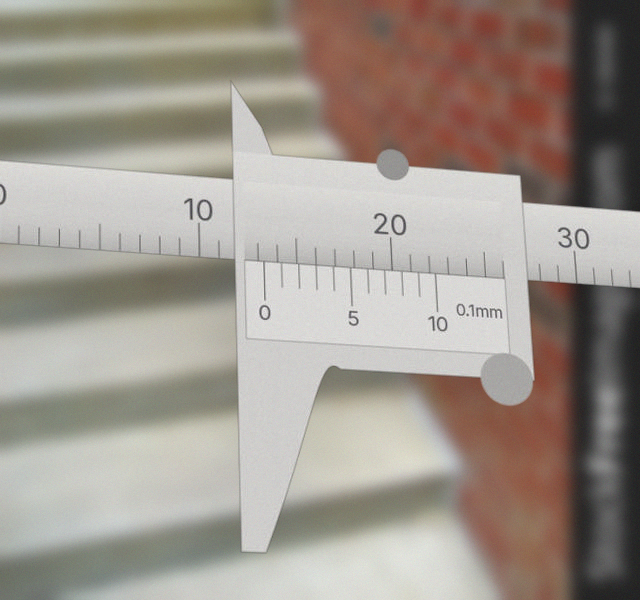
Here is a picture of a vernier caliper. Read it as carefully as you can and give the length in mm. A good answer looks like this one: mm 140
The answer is mm 13.3
